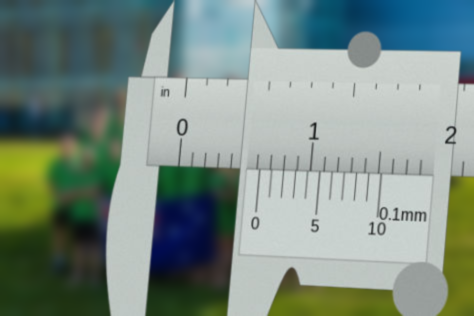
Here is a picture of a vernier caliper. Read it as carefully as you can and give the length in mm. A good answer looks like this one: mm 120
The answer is mm 6.2
